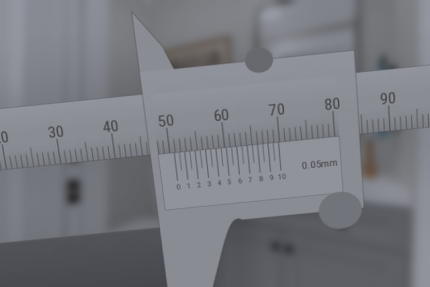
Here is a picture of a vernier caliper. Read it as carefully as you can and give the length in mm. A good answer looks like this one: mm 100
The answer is mm 50.8
